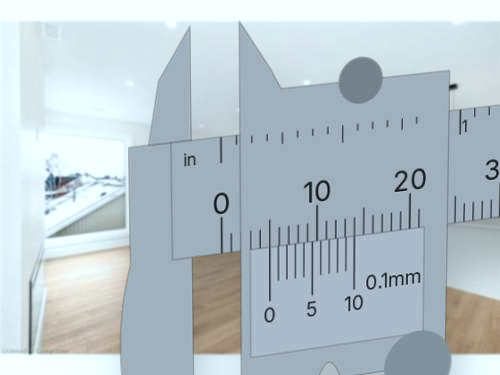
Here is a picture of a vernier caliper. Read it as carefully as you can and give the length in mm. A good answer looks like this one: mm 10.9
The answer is mm 5.0
